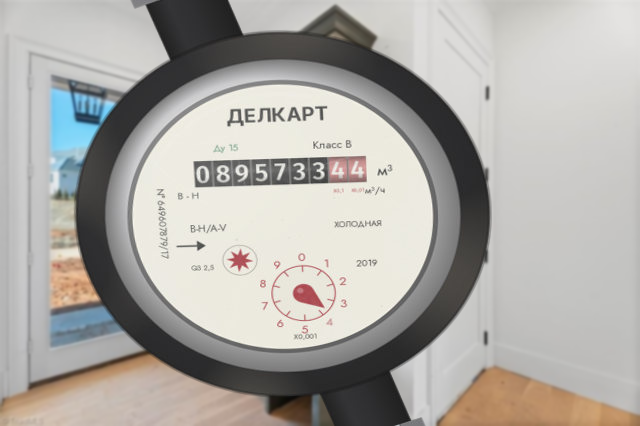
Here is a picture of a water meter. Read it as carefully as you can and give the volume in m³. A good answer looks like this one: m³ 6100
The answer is m³ 895733.443
